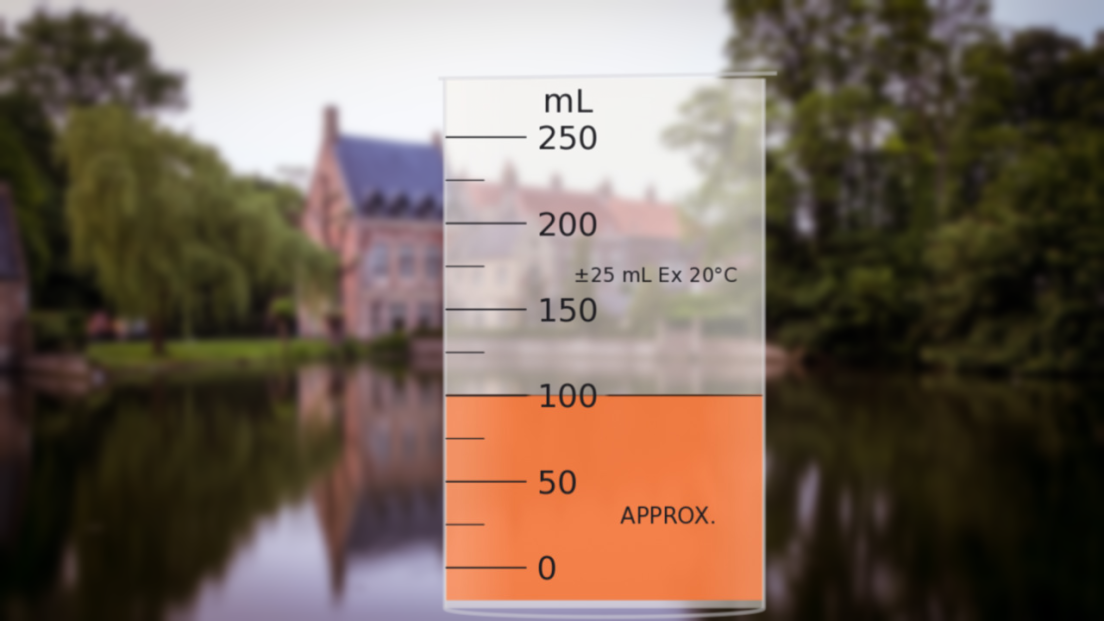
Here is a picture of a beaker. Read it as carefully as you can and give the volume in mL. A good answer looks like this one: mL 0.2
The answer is mL 100
